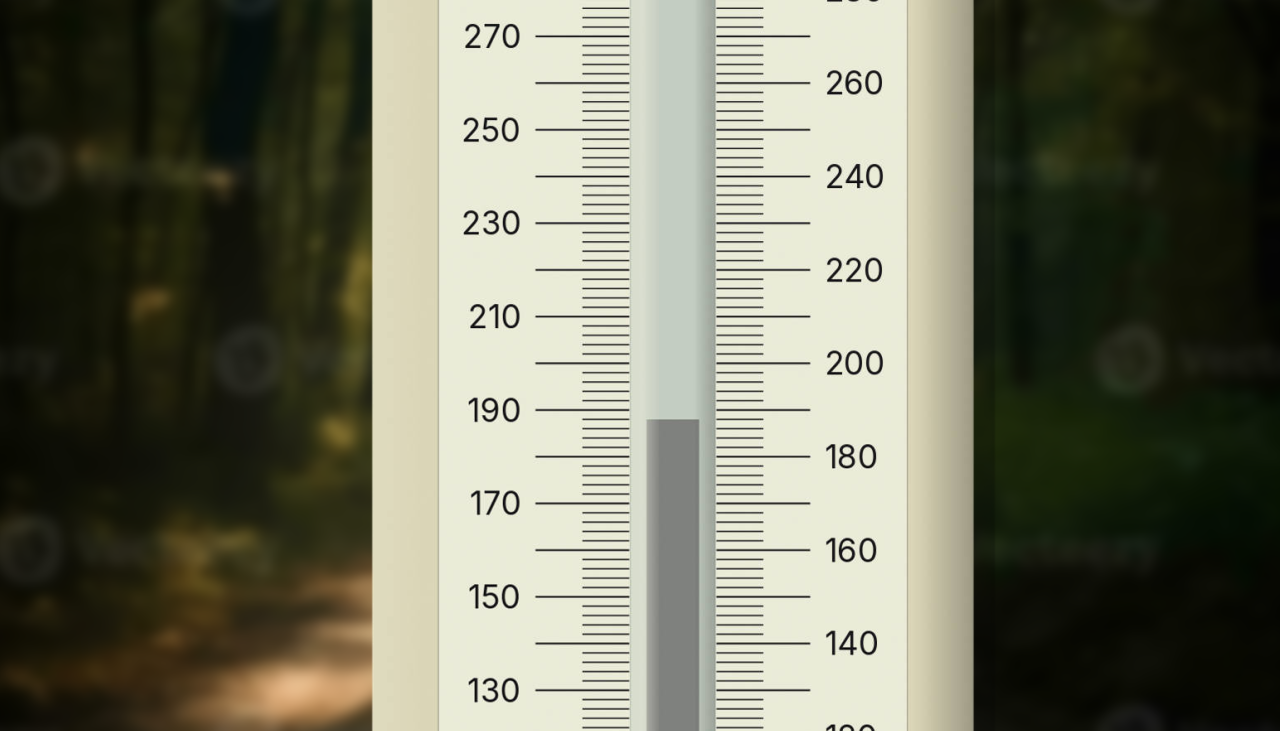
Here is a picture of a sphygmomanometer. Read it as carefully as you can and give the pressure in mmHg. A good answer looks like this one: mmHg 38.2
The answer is mmHg 188
